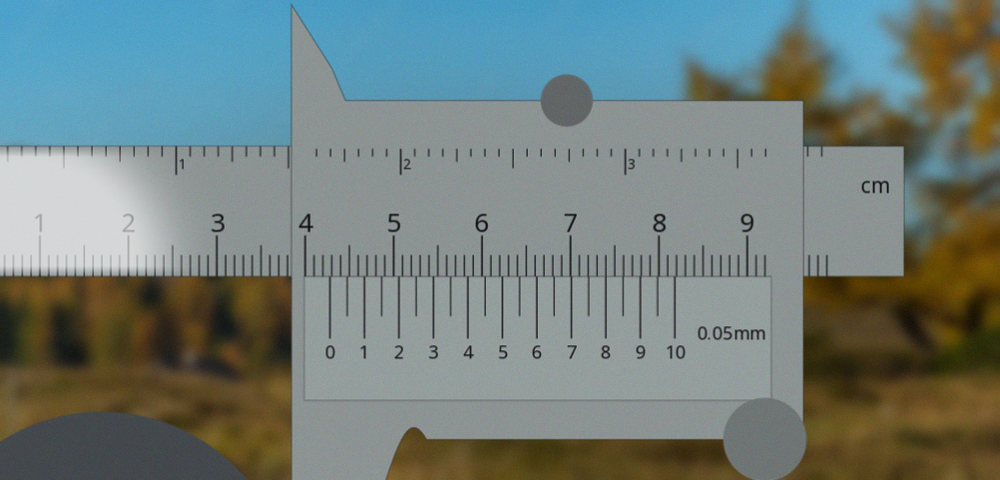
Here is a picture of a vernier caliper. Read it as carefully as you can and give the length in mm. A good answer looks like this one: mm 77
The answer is mm 42.8
